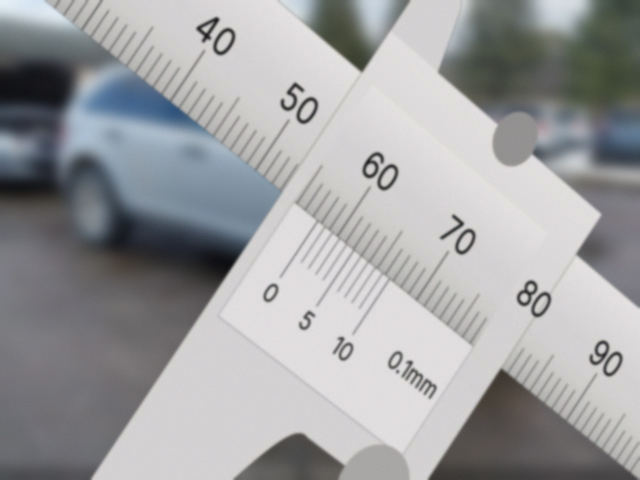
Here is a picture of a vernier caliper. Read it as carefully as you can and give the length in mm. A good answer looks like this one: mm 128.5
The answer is mm 57.6
